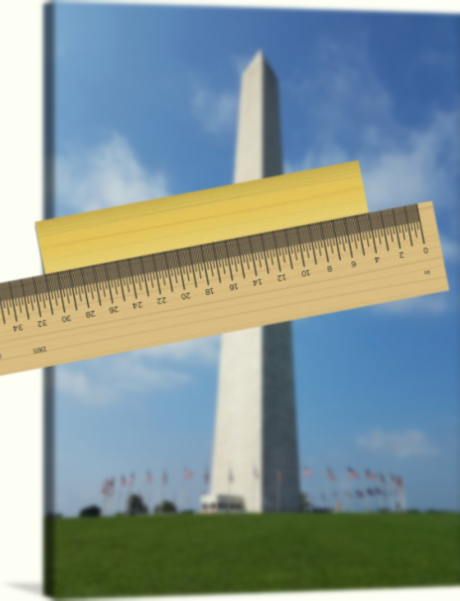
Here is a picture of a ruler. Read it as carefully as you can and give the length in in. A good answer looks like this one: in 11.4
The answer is in 27
